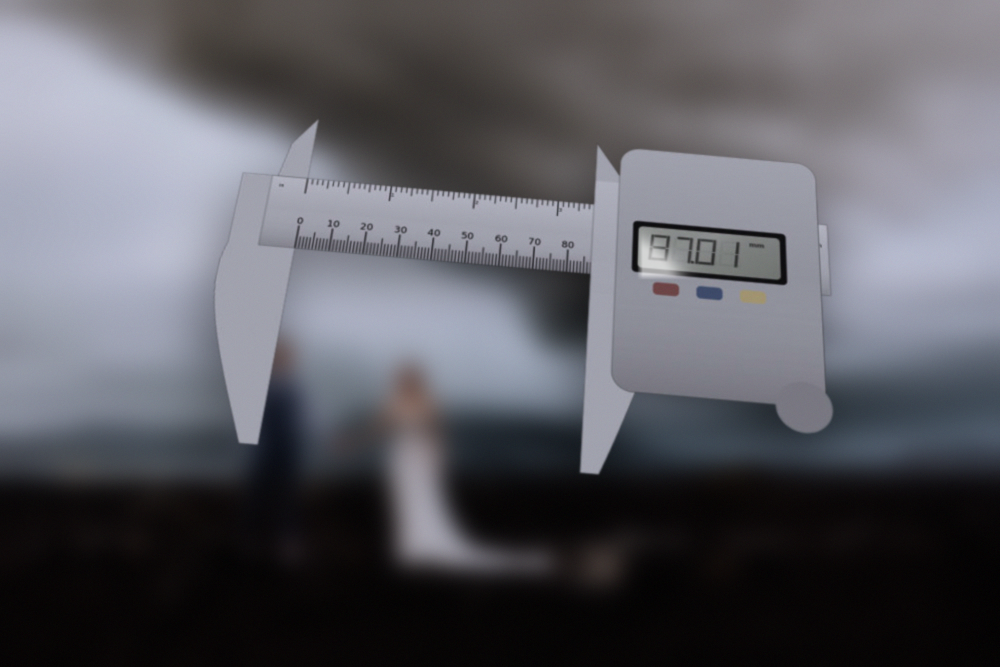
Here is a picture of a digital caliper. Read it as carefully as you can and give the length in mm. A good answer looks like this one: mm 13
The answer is mm 87.01
